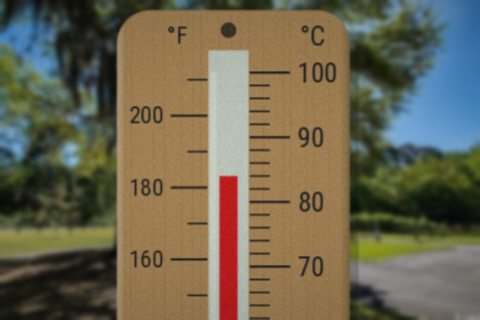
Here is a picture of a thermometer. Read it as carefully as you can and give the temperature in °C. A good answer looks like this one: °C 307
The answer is °C 84
